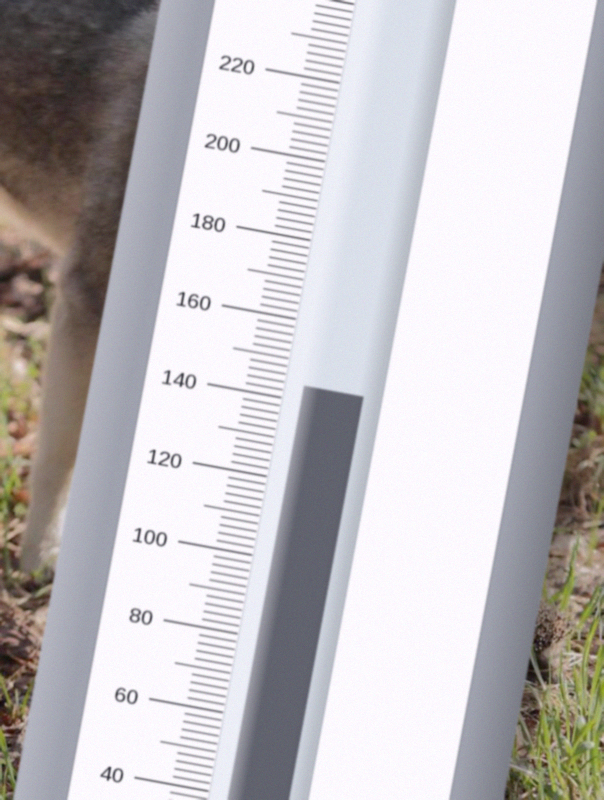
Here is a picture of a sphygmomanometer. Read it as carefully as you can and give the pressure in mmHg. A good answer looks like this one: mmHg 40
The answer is mmHg 144
